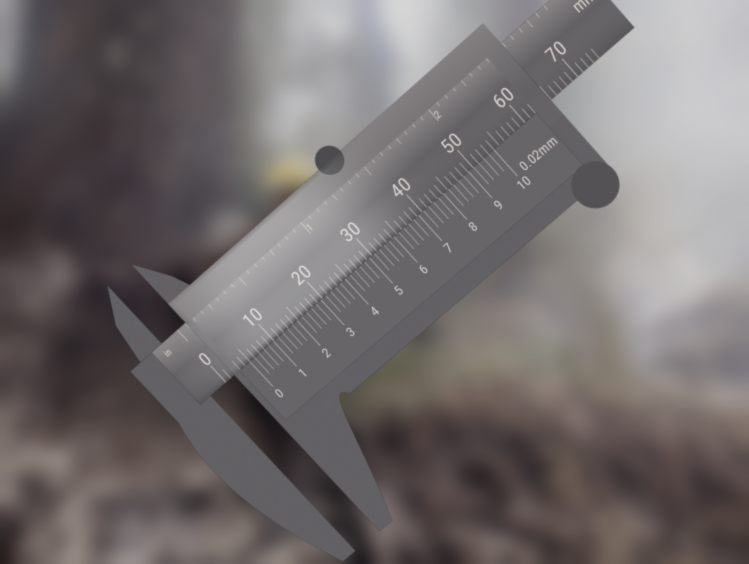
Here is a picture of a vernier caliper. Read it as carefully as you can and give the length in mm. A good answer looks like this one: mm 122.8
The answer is mm 5.0
